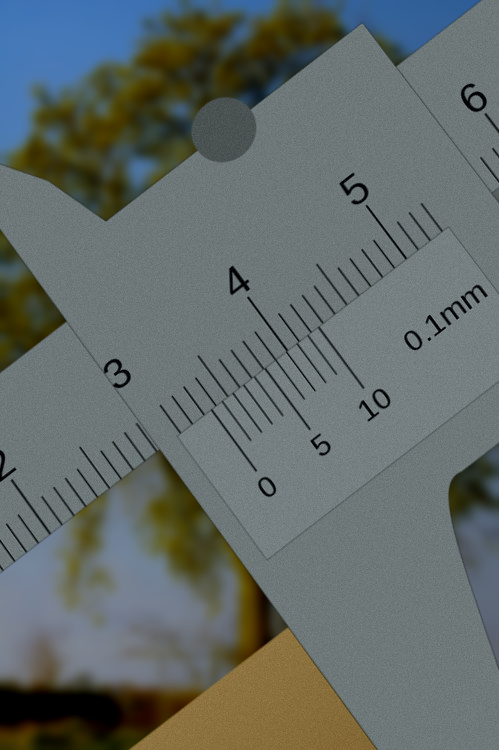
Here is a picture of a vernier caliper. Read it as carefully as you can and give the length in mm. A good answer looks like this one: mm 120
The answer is mm 33.6
